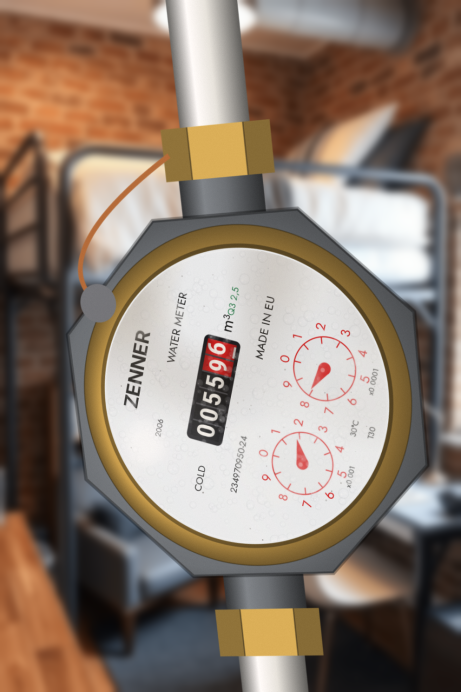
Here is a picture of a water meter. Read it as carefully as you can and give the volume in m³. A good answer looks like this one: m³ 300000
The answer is m³ 55.9618
